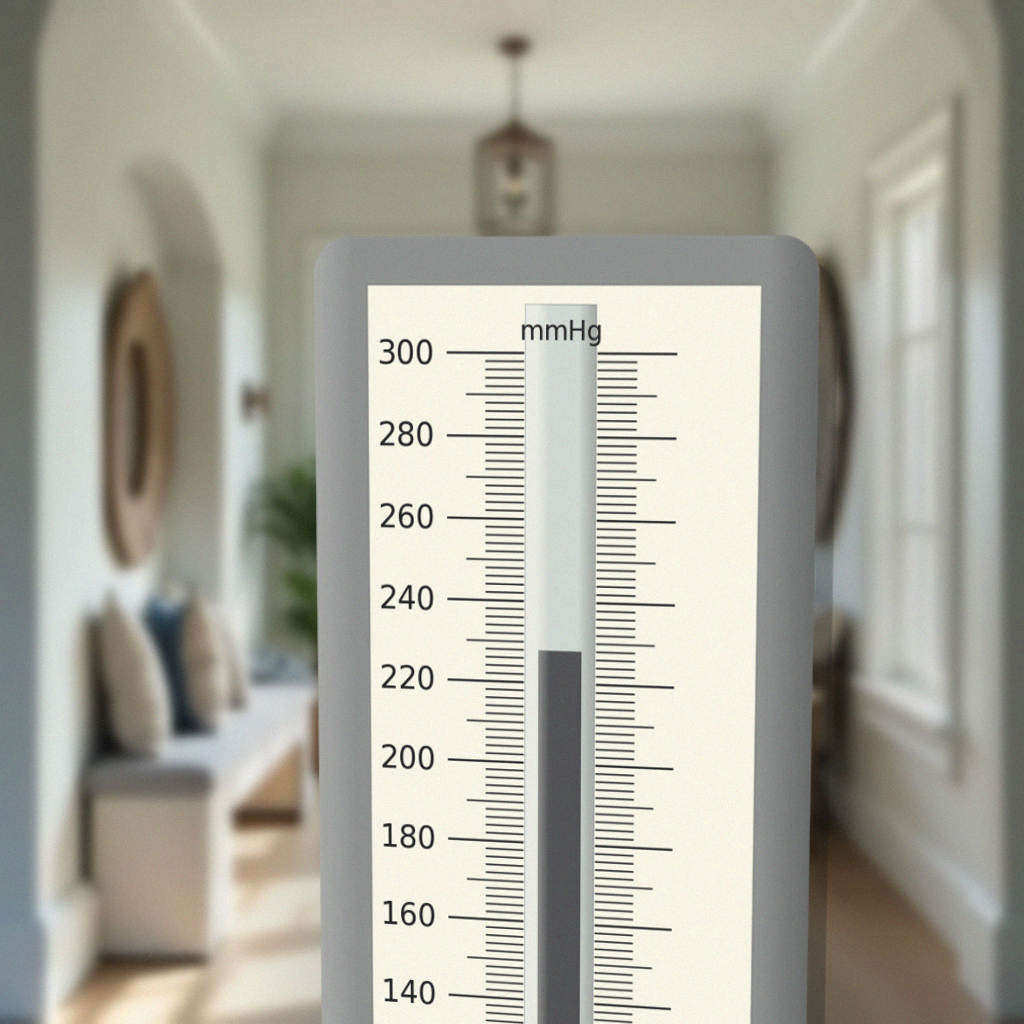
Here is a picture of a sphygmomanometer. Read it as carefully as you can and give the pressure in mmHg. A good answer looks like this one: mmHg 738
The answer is mmHg 228
